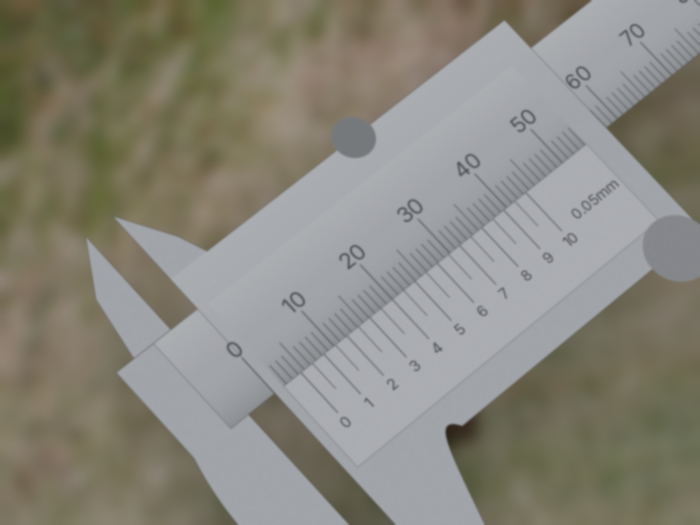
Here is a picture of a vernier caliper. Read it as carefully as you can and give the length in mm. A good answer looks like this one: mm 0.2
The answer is mm 4.4
